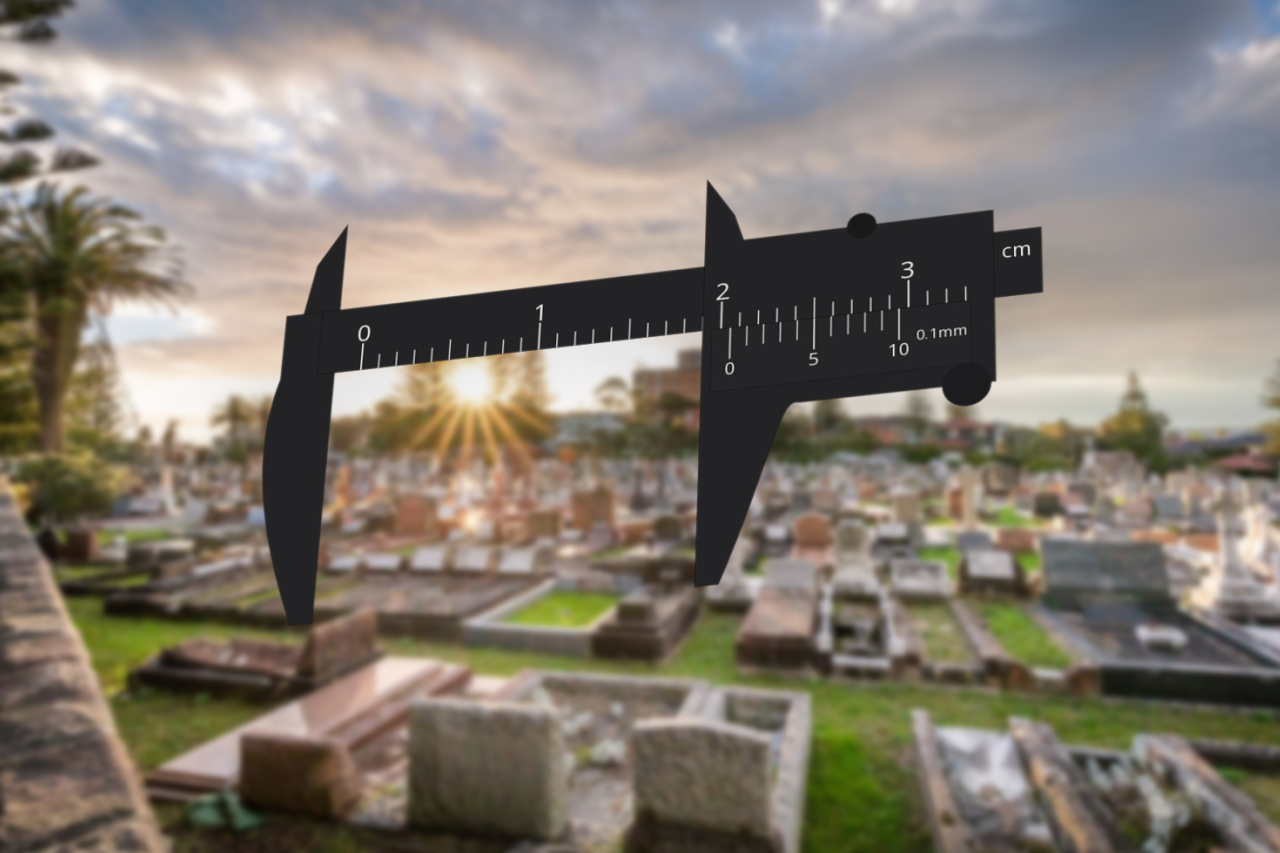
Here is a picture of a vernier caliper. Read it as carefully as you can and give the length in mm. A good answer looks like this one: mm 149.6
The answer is mm 20.5
